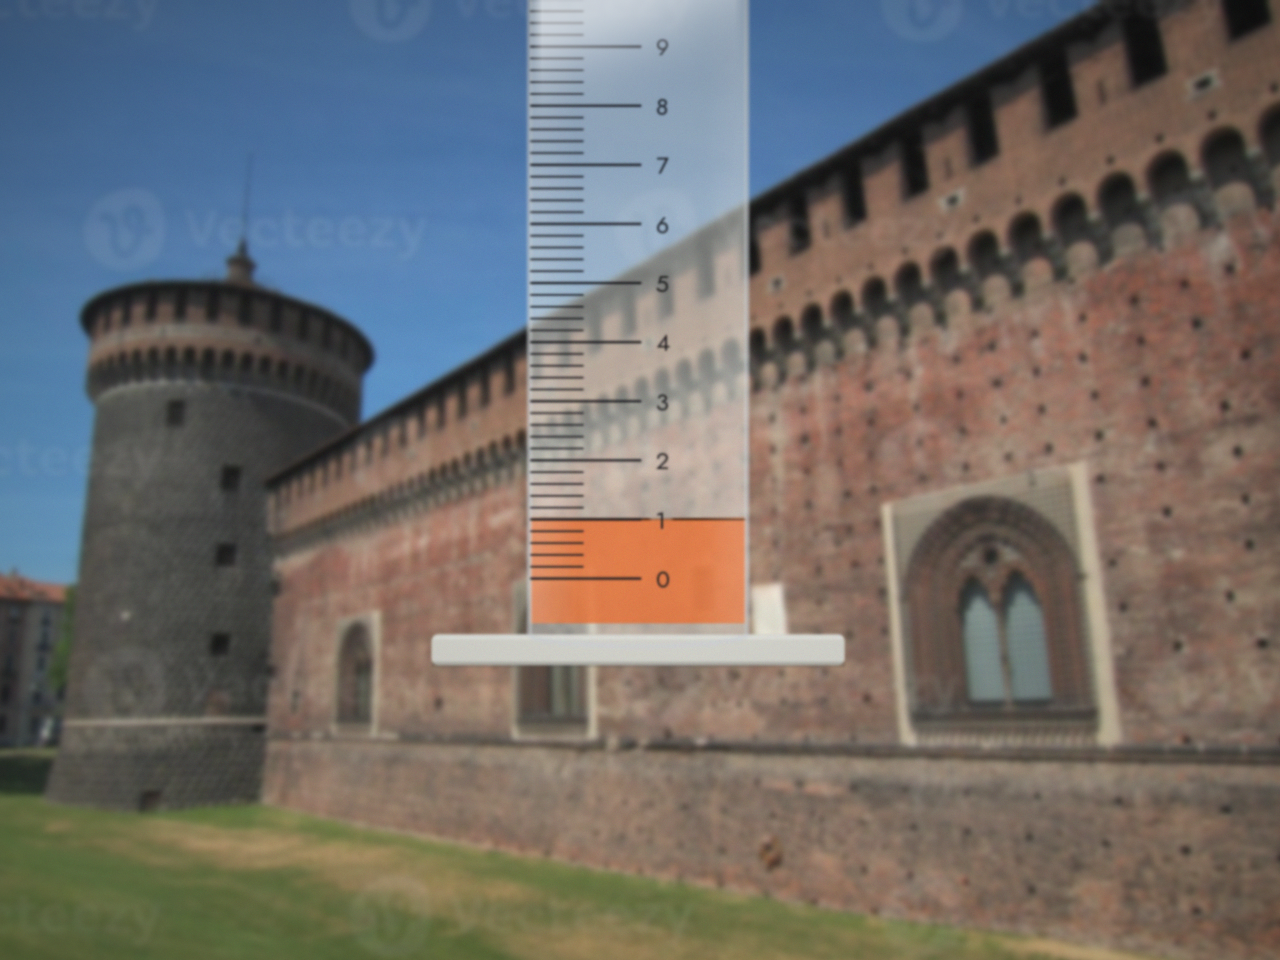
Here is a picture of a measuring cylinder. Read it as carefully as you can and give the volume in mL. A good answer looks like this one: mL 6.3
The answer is mL 1
